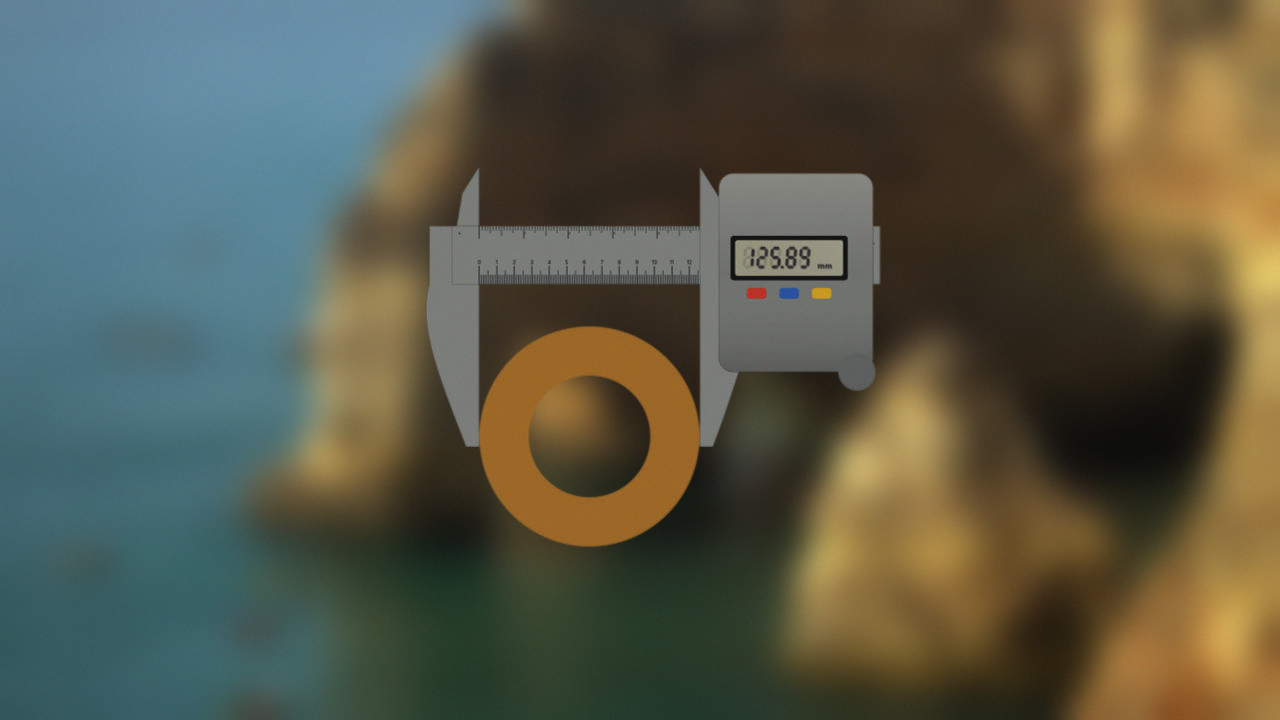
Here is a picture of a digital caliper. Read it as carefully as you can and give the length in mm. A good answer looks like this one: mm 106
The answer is mm 125.89
